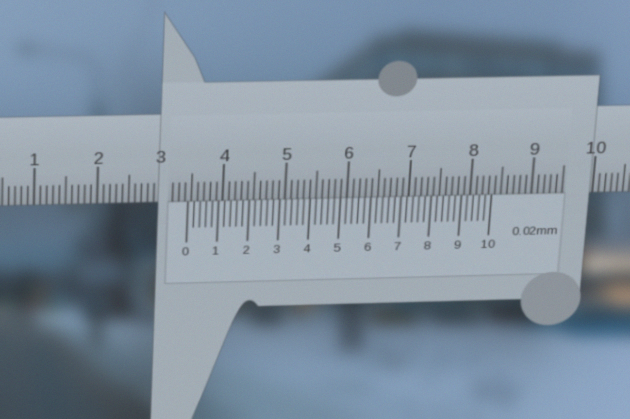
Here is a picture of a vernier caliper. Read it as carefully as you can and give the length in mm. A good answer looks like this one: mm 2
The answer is mm 34.5
